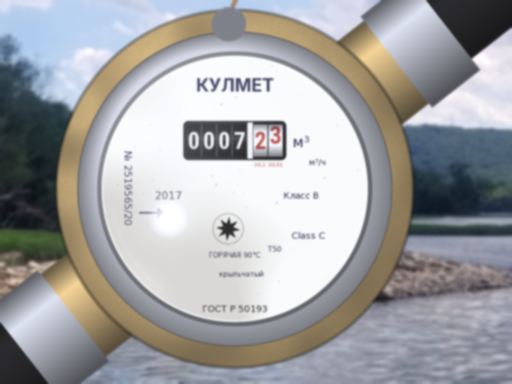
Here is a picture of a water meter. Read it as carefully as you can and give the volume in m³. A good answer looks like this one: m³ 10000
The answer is m³ 7.23
